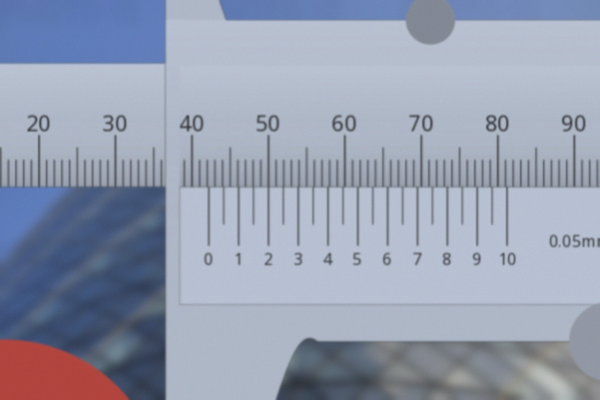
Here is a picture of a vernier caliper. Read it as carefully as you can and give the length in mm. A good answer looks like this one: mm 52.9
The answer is mm 42.2
